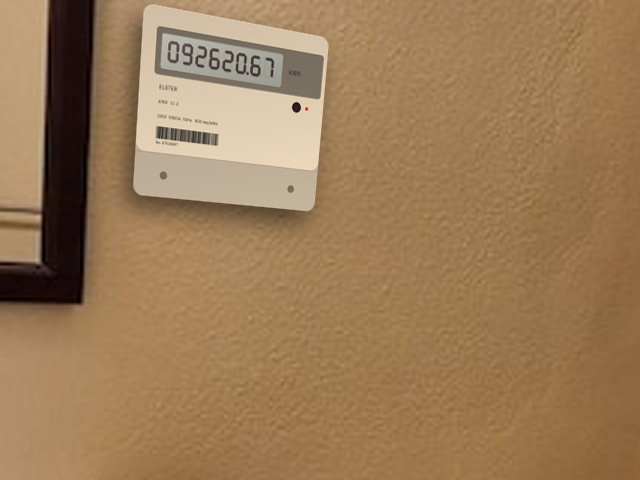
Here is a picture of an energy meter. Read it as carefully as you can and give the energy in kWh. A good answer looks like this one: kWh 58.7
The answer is kWh 92620.67
